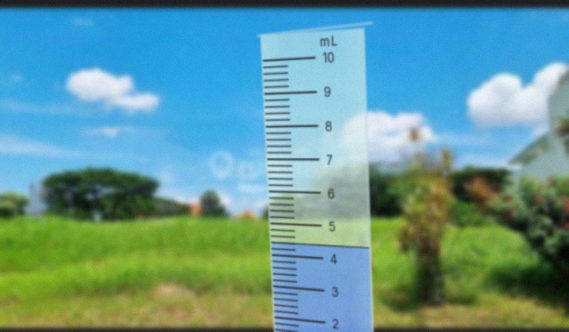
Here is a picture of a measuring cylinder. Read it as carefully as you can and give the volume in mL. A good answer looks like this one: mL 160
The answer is mL 4.4
